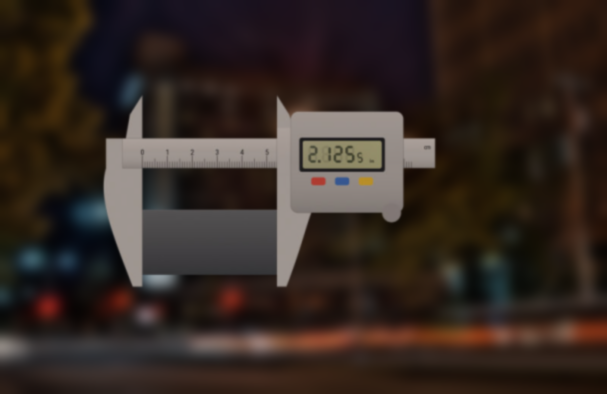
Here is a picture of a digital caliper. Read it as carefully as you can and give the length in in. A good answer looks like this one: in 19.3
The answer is in 2.1255
